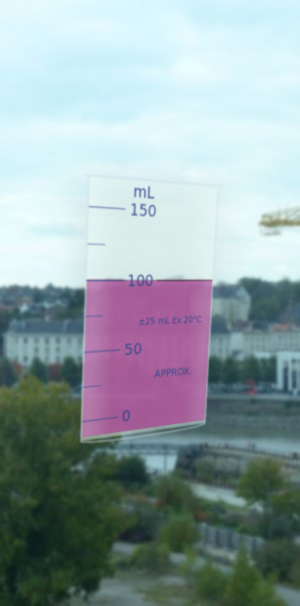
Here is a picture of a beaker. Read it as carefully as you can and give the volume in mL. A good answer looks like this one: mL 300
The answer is mL 100
